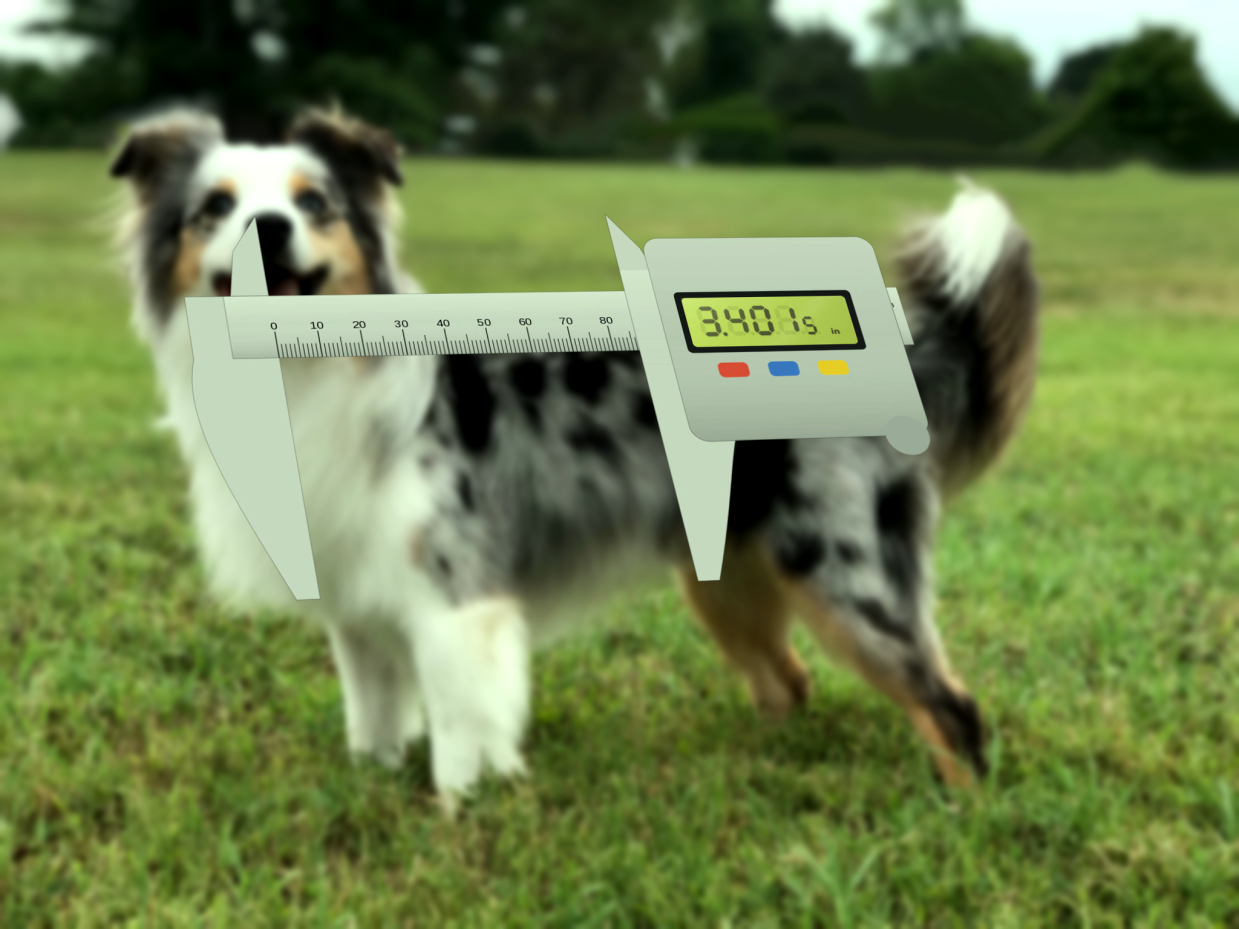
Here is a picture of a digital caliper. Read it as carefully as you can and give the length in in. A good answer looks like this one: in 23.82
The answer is in 3.4015
